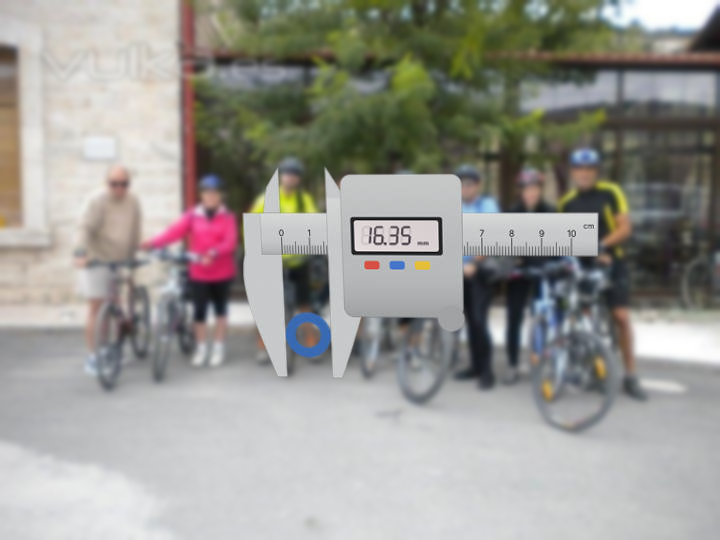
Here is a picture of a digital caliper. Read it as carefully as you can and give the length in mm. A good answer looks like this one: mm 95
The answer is mm 16.35
